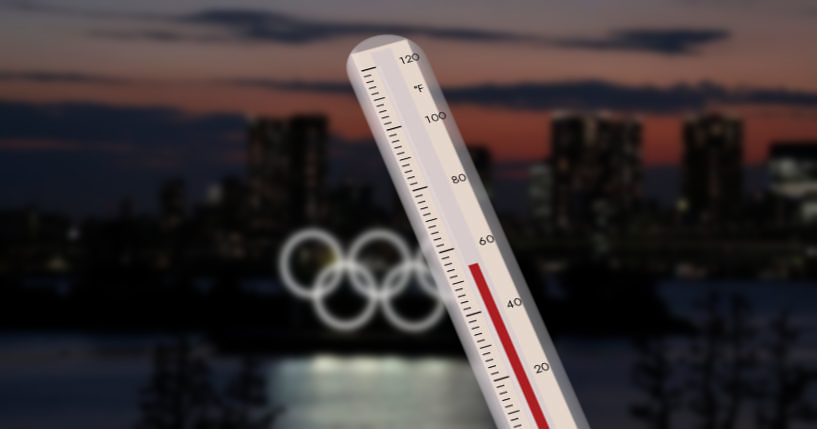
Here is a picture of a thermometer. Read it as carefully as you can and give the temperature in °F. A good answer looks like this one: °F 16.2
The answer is °F 54
